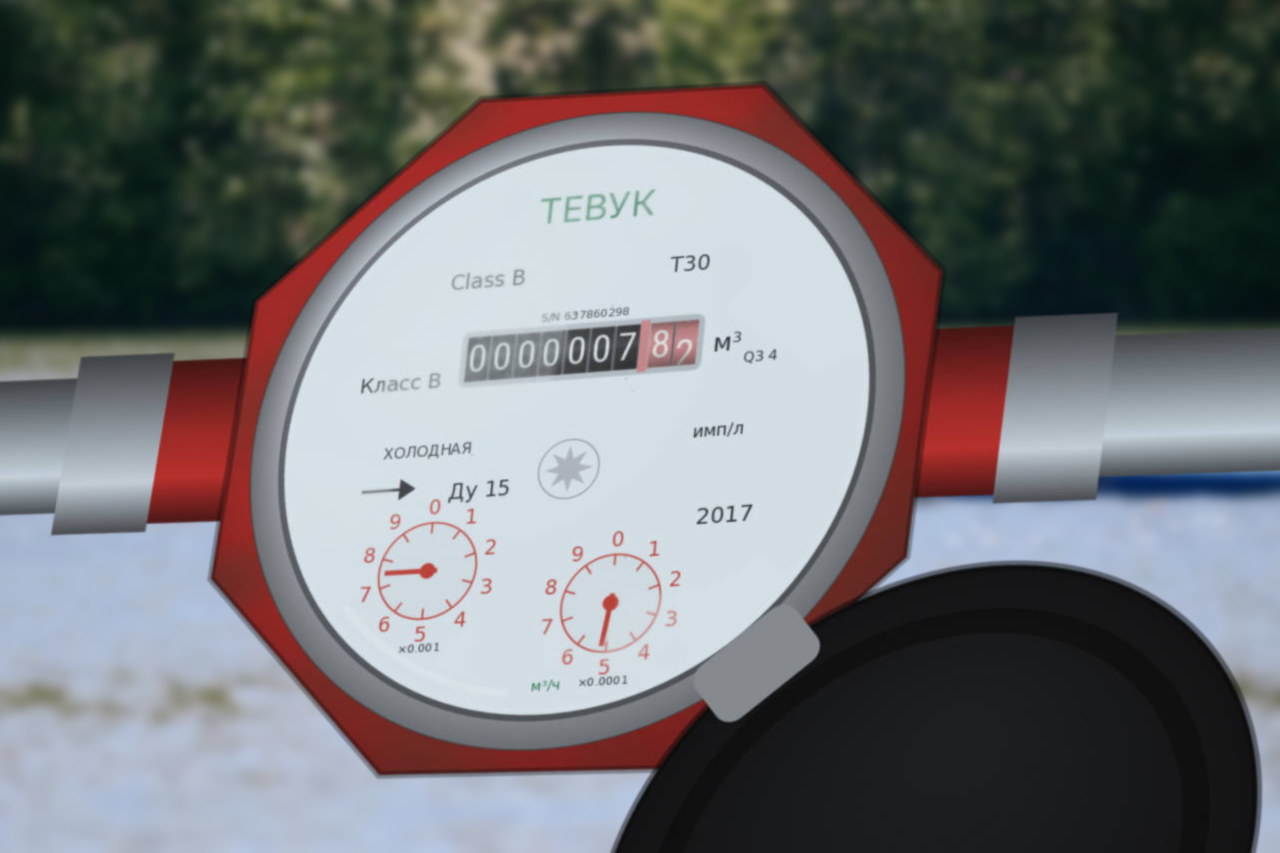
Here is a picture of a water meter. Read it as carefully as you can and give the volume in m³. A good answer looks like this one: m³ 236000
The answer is m³ 7.8175
